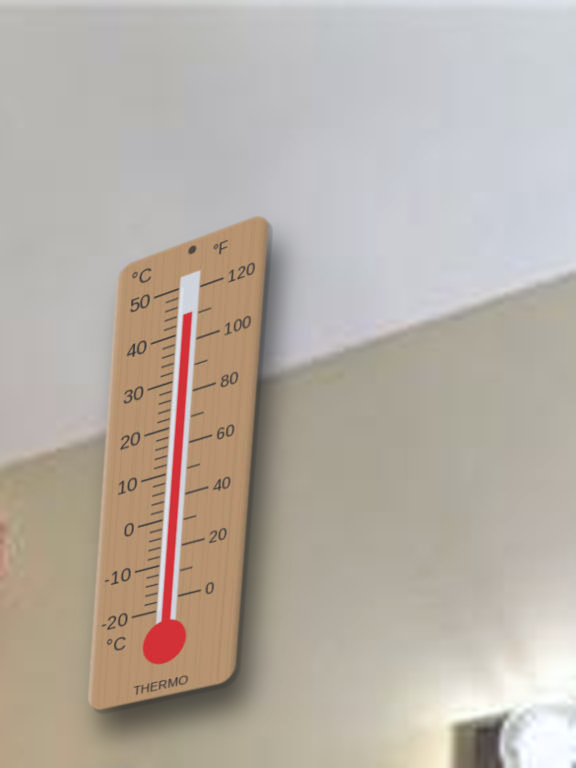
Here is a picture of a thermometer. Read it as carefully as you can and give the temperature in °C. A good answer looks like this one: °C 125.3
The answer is °C 44
